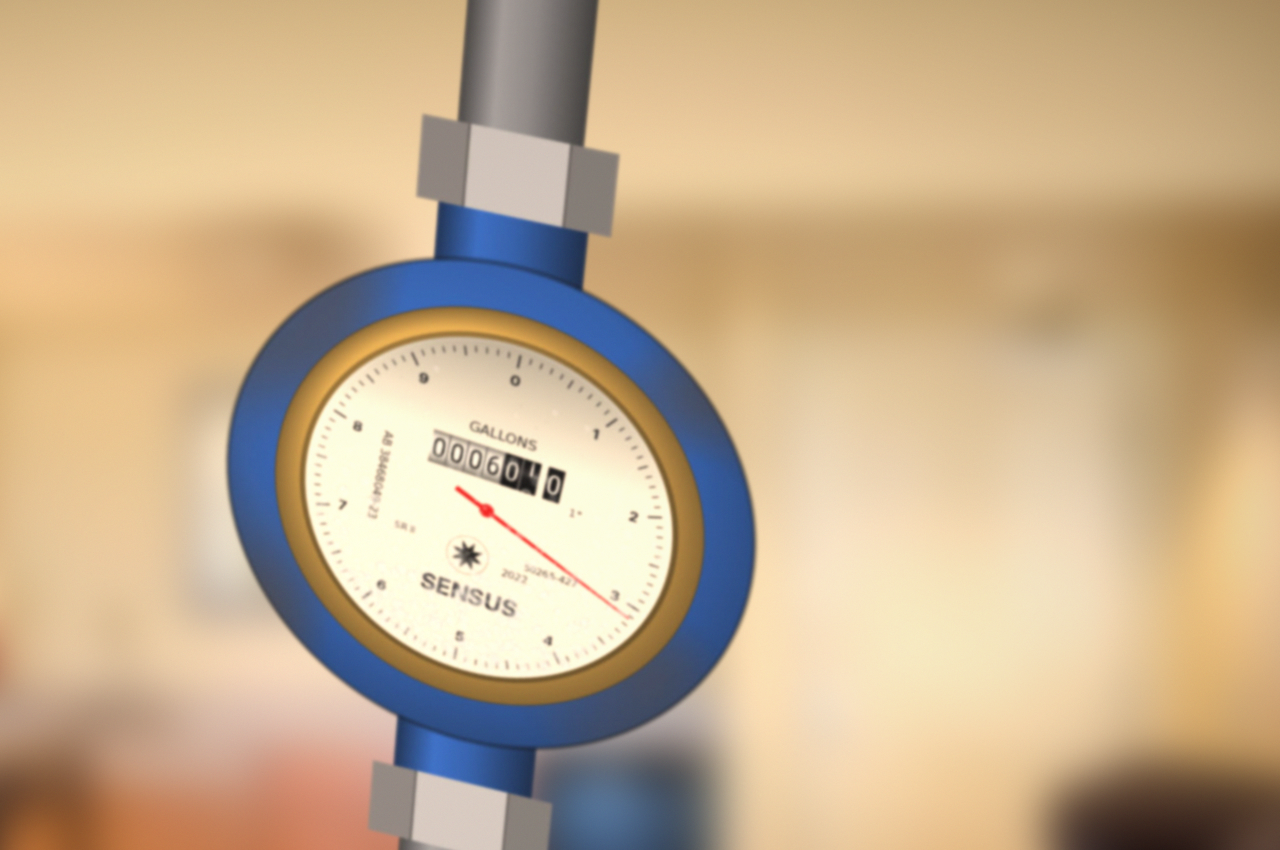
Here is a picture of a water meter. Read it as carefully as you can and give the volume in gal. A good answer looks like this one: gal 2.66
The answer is gal 6013.1
